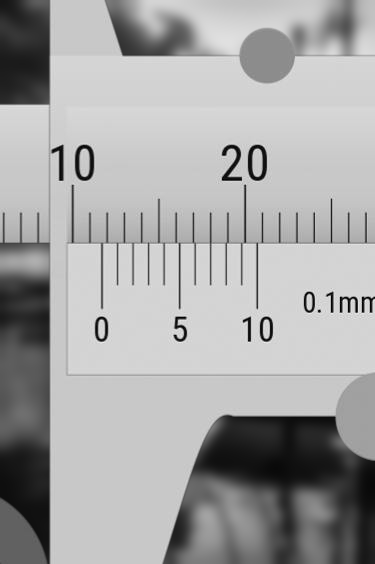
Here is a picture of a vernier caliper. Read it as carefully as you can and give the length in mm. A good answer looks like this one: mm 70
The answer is mm 11.7
